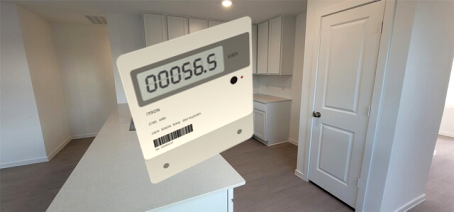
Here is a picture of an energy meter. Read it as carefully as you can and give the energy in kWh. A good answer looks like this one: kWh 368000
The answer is kWh 56.5
